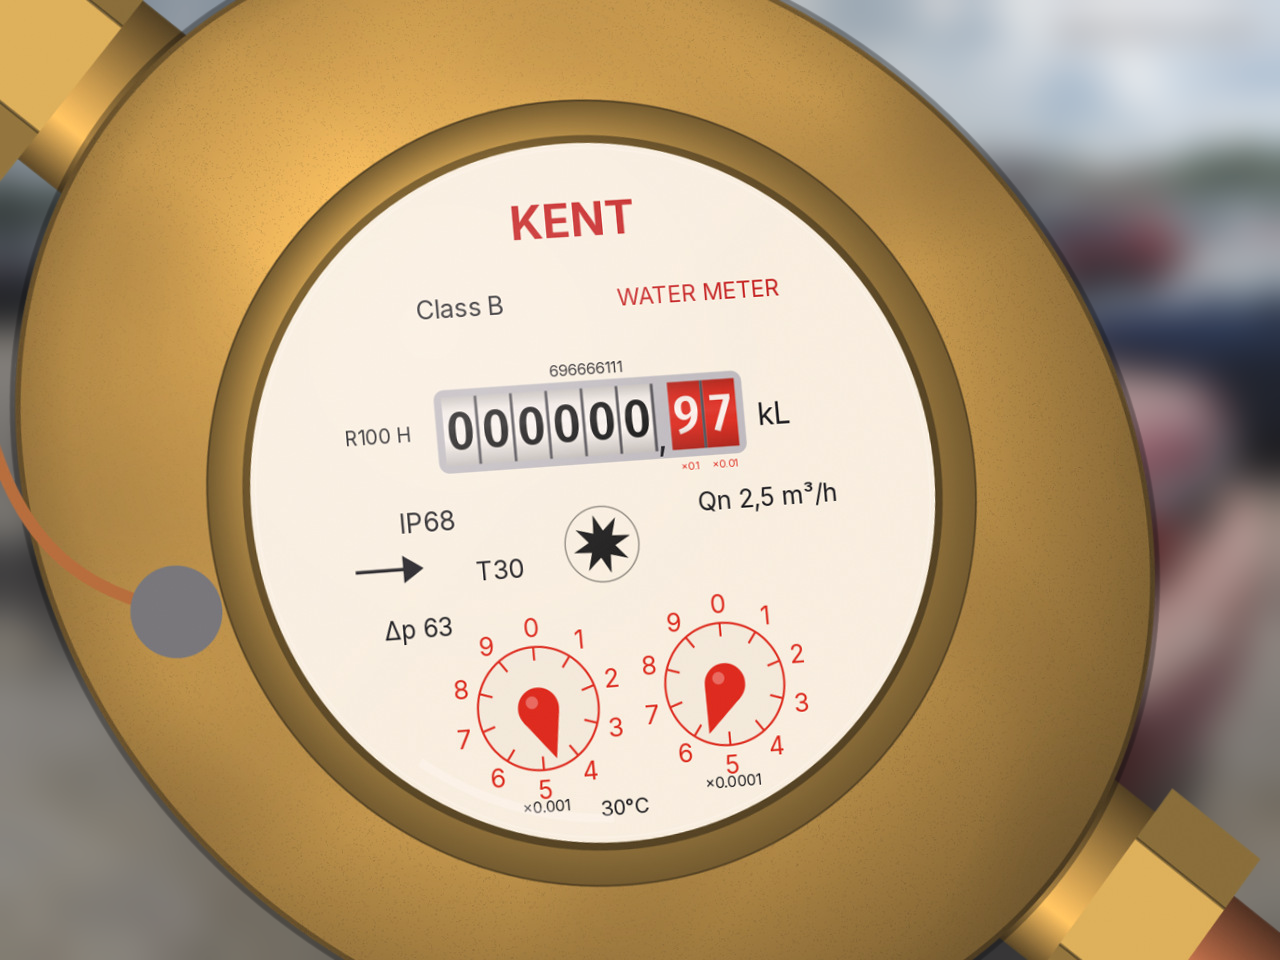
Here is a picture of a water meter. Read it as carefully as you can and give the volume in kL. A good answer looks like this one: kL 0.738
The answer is kL 0.9745
